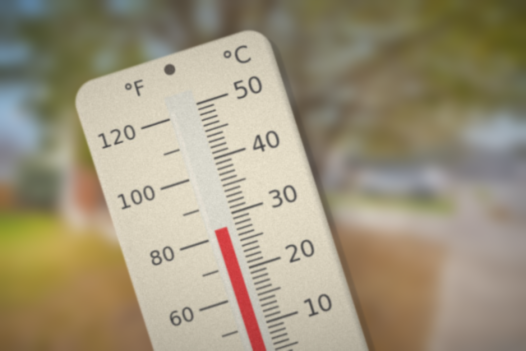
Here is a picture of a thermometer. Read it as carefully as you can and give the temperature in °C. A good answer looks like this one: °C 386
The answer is °C 28
